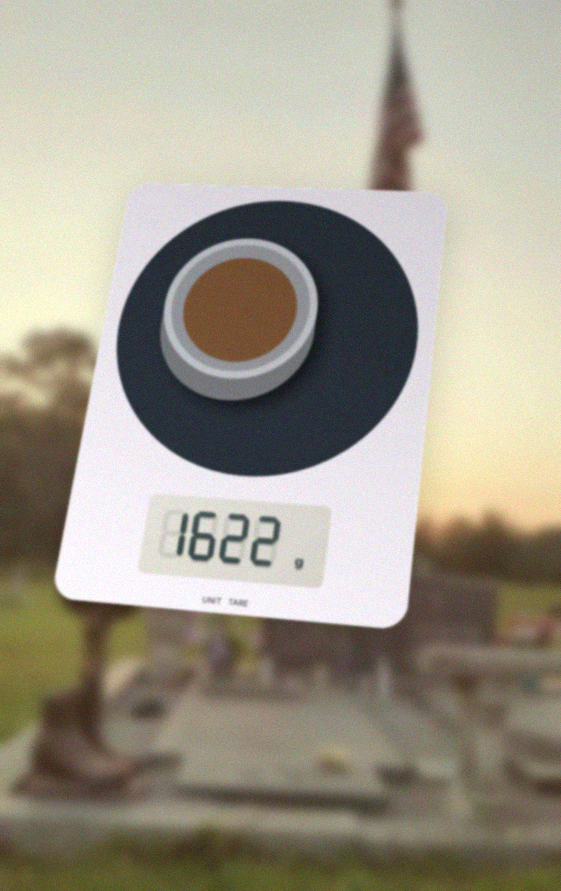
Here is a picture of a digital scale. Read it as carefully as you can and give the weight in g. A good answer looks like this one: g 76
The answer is g 1622
